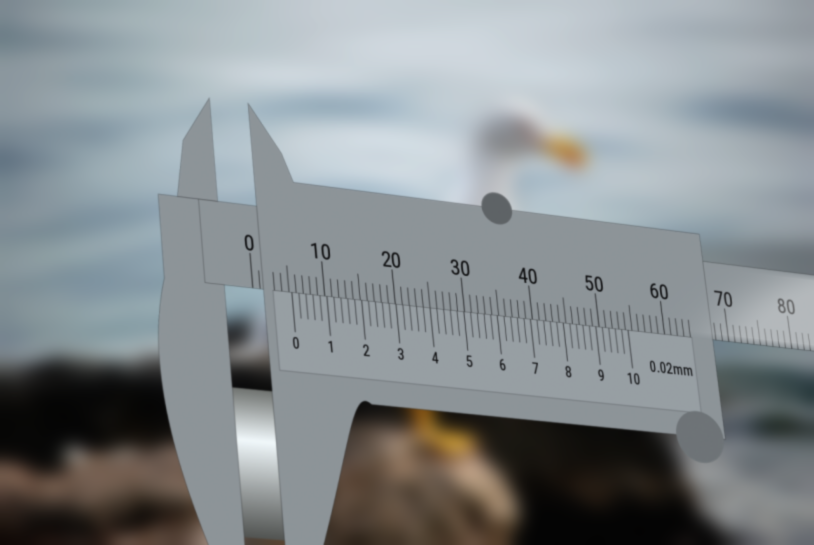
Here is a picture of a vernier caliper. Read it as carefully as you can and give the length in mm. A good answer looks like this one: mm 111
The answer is mm 5.4
